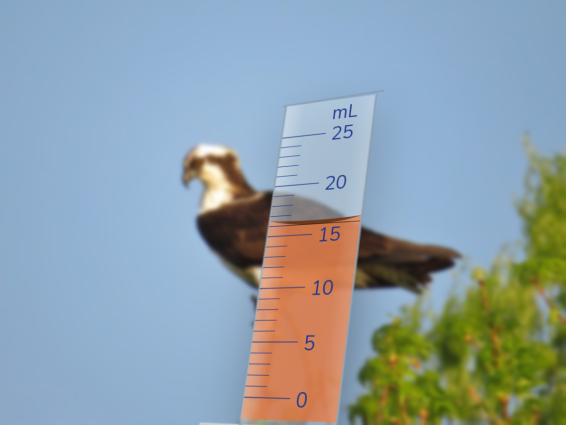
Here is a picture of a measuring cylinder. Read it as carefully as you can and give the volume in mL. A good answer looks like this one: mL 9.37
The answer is mL 16
